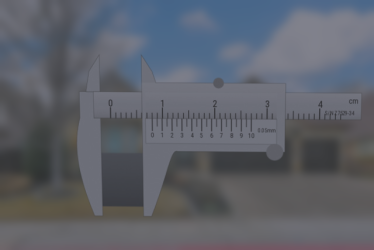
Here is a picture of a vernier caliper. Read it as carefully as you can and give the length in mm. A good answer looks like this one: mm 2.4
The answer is mm 8.0
